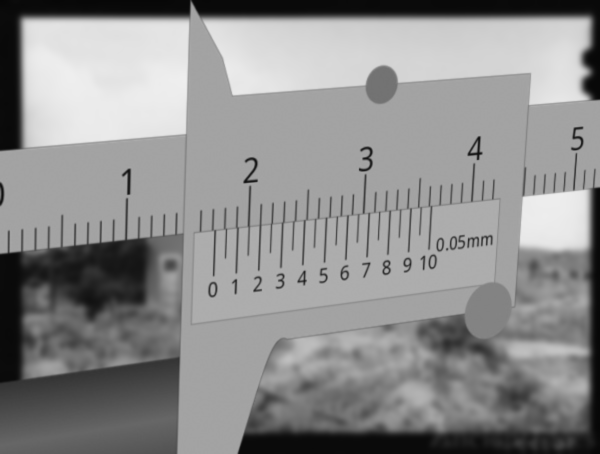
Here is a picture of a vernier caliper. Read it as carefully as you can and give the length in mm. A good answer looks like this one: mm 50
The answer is mm 17.2
